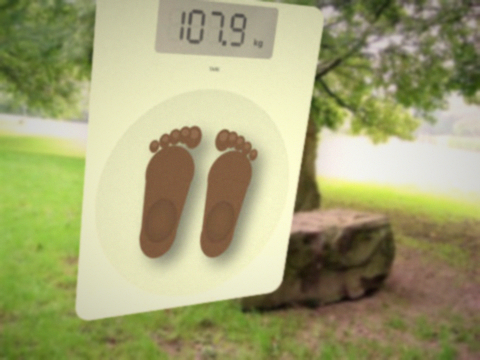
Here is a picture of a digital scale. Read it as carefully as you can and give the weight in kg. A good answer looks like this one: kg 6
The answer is kg 107.9
